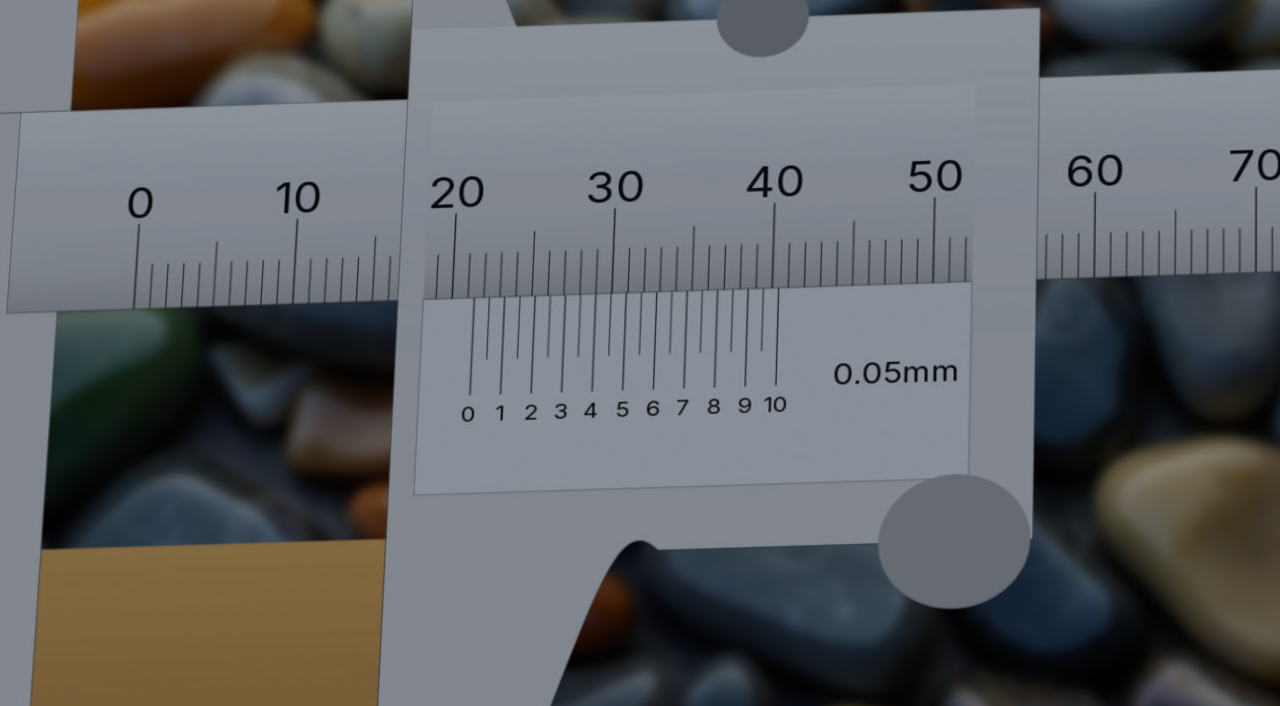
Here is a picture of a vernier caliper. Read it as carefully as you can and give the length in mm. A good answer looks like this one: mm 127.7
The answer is mm 21.4
